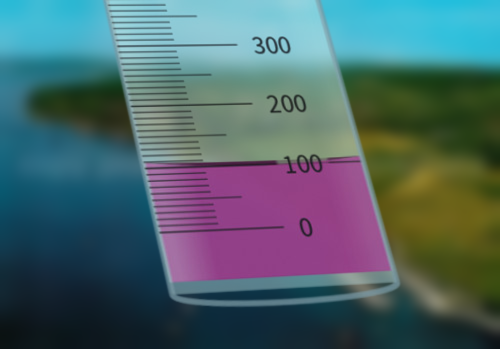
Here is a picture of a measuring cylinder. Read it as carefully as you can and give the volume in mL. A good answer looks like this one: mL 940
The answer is mL 100
